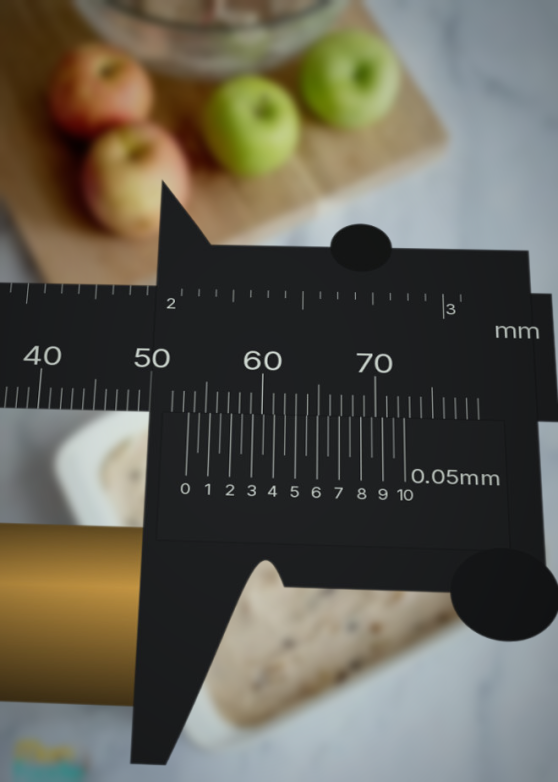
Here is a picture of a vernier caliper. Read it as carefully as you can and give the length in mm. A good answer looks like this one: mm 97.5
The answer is mm 53.5
